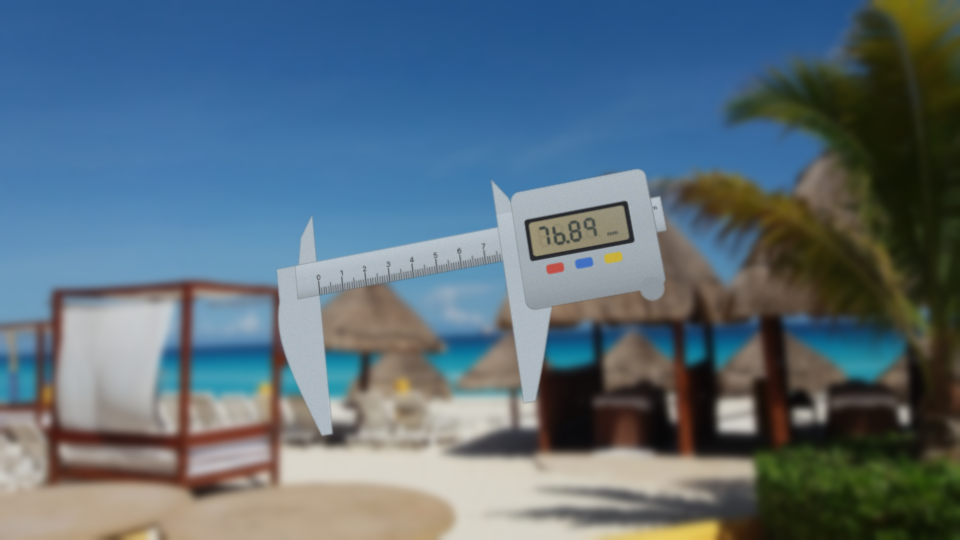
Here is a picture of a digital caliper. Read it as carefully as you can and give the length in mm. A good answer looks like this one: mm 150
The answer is mm 76.89
